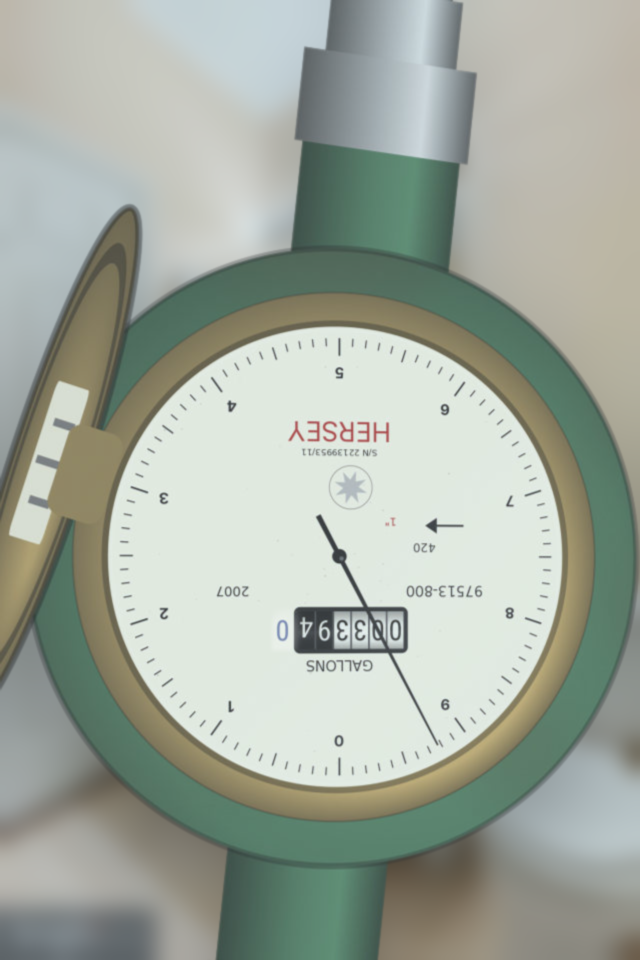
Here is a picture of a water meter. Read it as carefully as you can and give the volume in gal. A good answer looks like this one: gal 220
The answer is gal 33939.2
